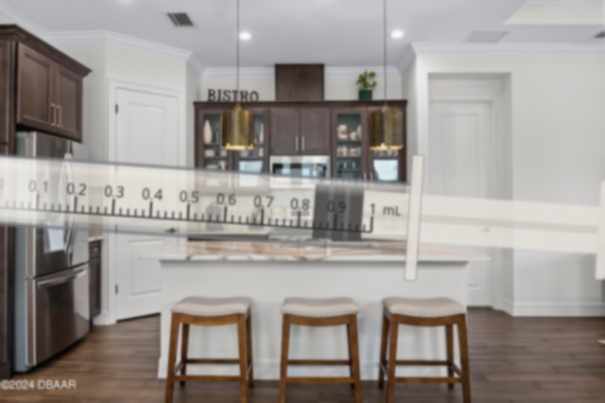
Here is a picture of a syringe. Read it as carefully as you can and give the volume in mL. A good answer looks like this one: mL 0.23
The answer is mL 0.84
